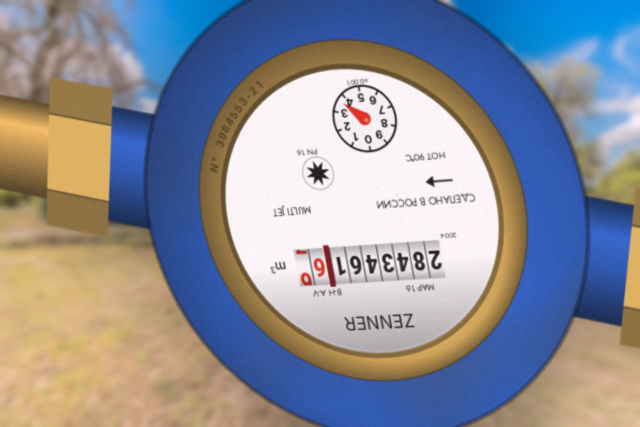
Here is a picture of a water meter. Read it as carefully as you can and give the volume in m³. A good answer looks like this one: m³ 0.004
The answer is m³ 2843461.663
